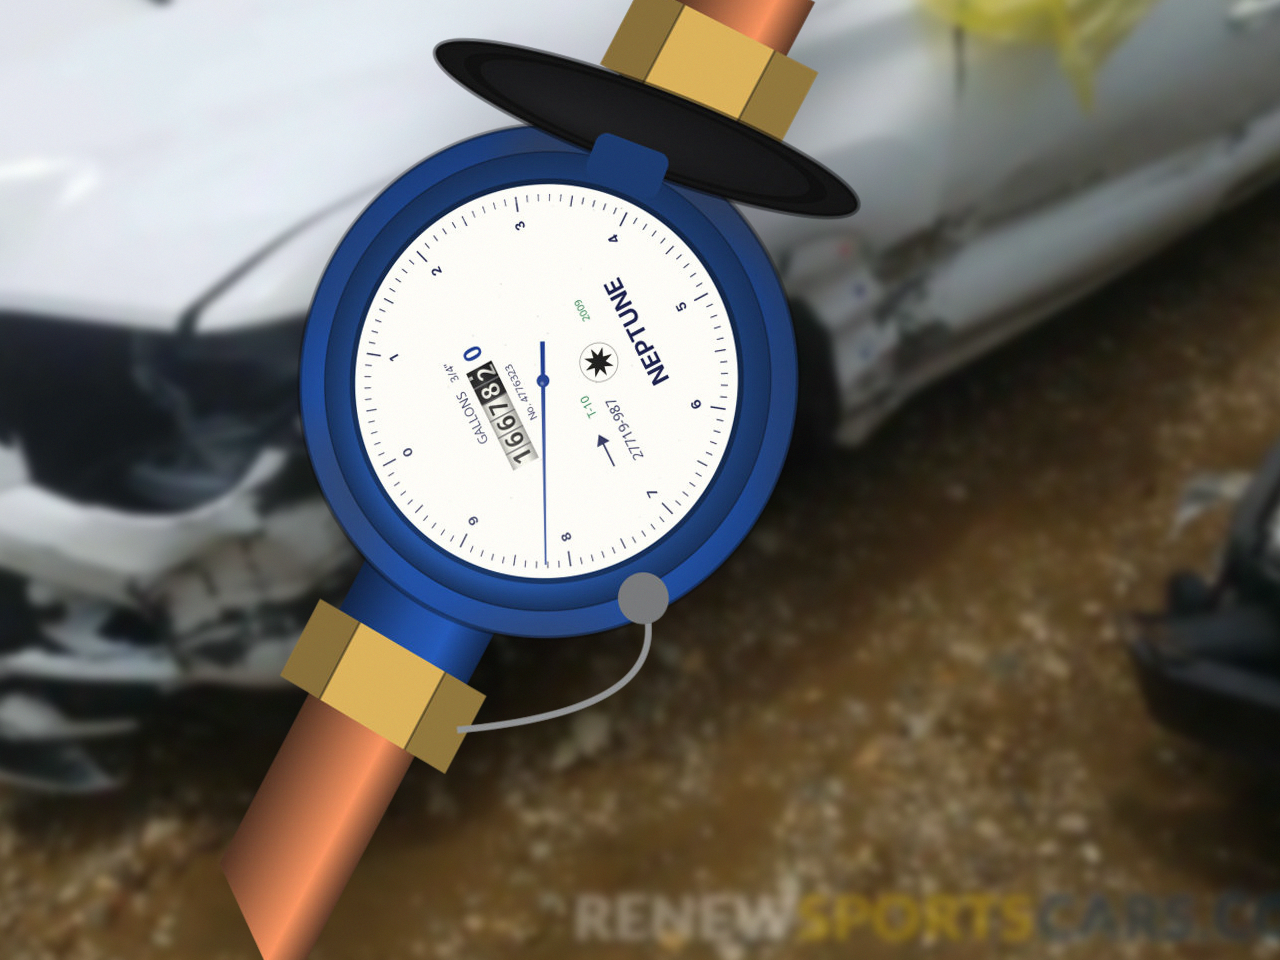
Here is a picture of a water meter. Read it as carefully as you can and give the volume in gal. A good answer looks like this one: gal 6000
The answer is gal 1667818.2
